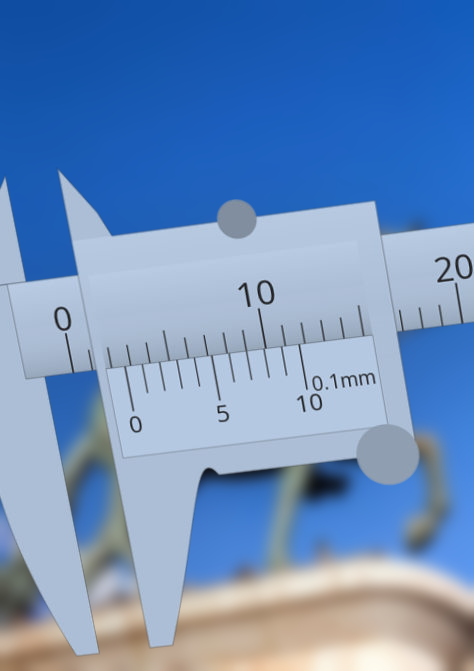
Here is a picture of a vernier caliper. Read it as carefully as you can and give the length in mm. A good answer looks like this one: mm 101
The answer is mm 2.7
